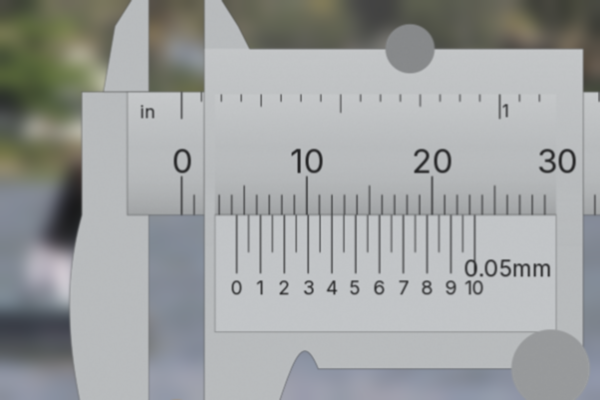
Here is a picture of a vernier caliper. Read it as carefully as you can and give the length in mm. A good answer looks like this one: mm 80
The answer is mm 4.4
